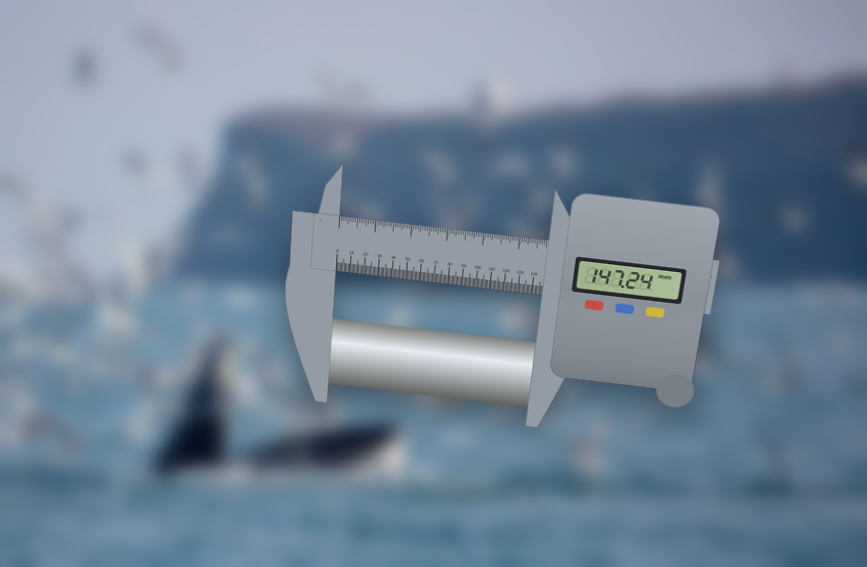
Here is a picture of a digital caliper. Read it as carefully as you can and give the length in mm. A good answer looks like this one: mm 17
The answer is mm 147.24
